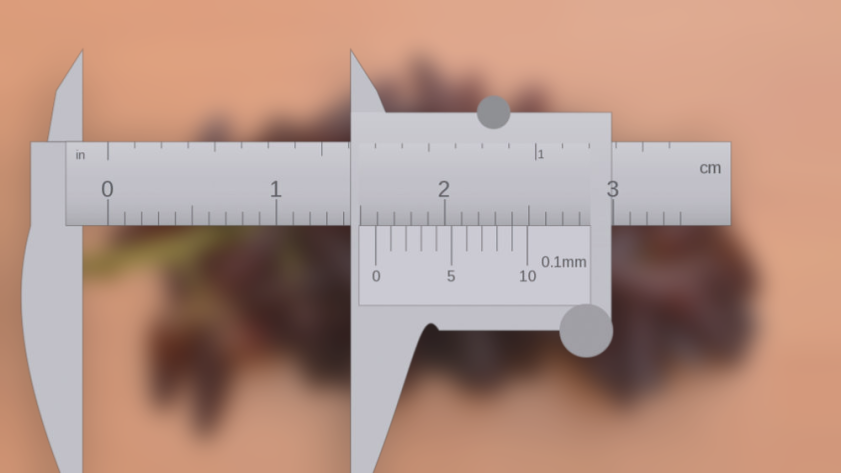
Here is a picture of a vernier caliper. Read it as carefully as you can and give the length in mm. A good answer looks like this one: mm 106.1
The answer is mm 15.9
